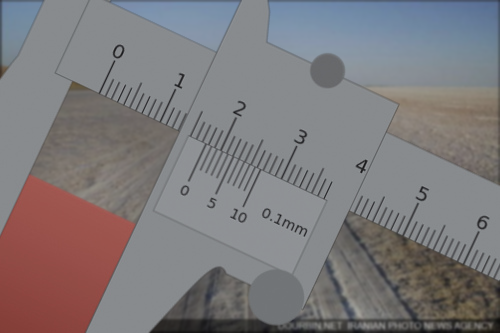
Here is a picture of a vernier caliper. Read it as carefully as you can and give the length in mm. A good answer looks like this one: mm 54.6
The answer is mm 17.6
